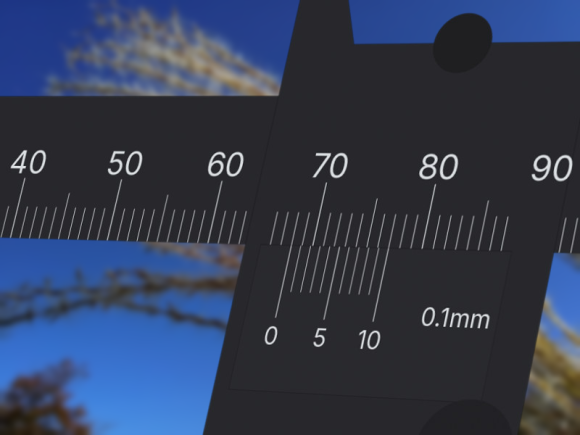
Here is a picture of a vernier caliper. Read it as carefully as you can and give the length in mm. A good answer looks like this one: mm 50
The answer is mm 68.0
